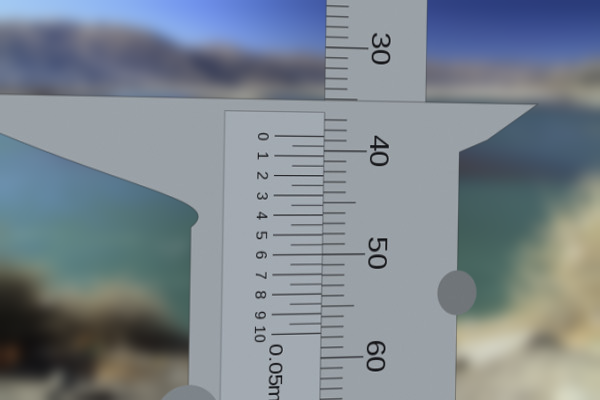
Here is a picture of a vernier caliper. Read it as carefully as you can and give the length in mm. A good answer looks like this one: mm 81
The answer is mm 38.6
